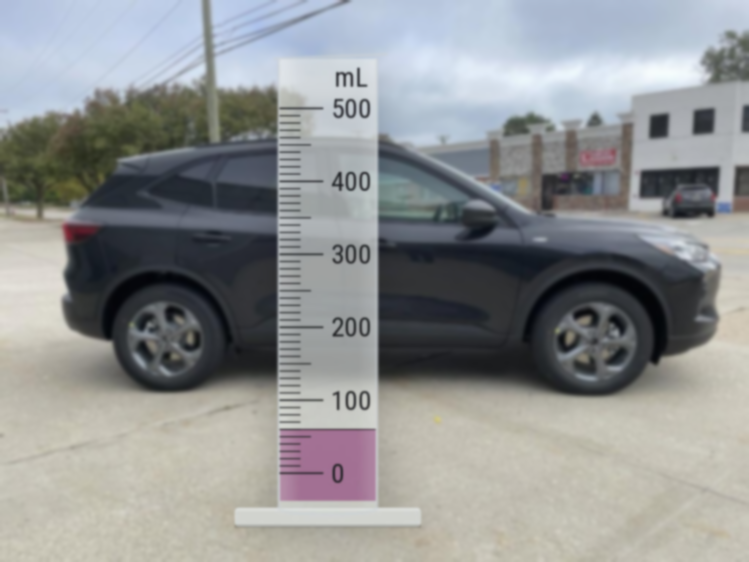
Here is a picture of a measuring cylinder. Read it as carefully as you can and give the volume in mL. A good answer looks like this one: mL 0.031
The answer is mL 60
